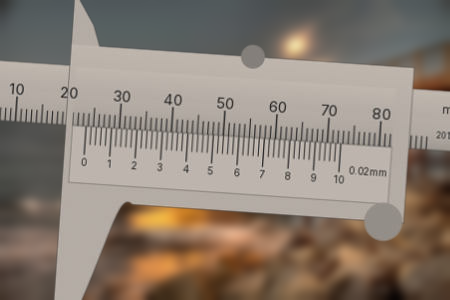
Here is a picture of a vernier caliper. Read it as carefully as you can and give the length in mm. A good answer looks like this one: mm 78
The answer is mm 23.6
